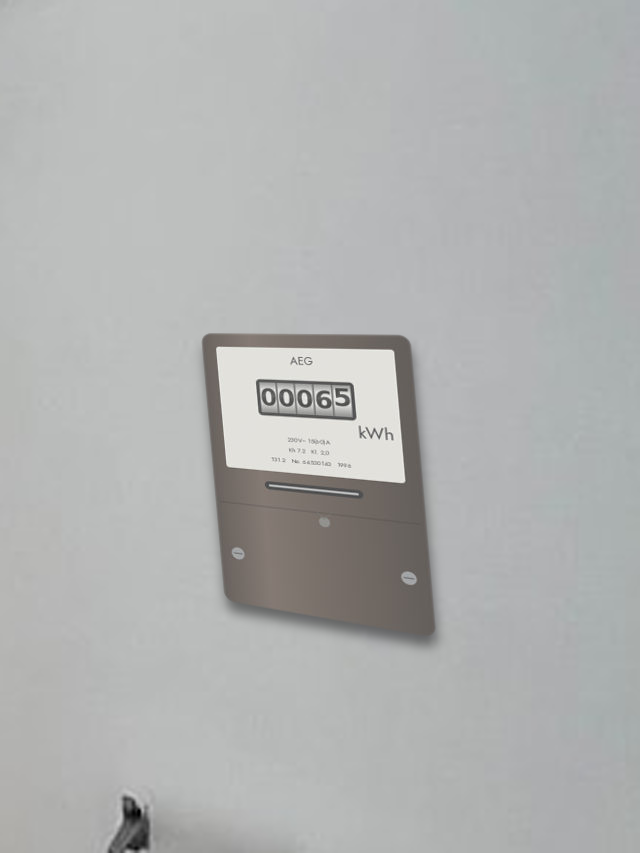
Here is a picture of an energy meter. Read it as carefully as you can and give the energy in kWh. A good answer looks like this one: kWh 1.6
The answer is kWh 65
